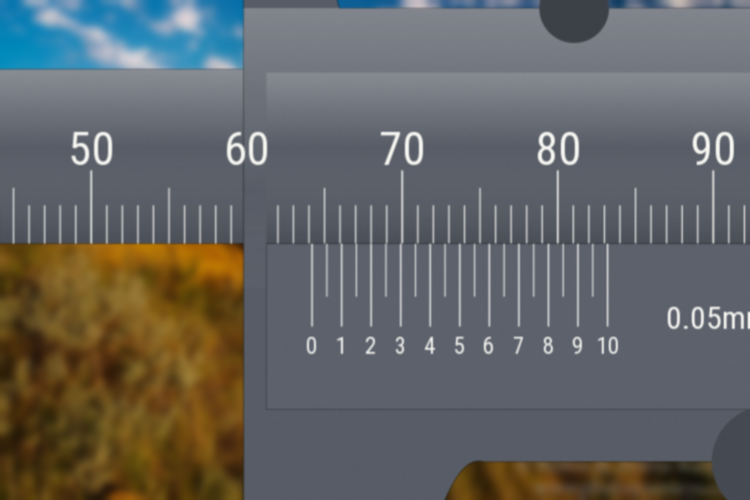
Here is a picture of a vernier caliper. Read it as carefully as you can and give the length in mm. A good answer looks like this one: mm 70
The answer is mm 64.2
